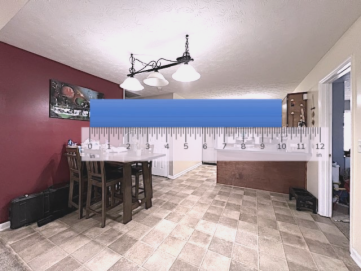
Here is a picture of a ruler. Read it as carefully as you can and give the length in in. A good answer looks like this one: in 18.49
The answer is in 10
